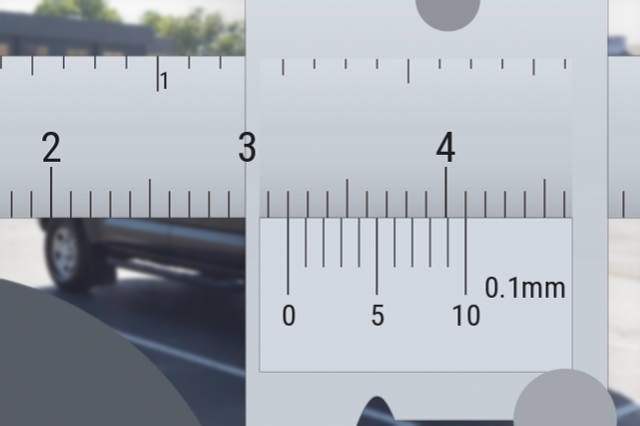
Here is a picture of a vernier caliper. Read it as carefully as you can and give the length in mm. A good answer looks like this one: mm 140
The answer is mm 32.0
